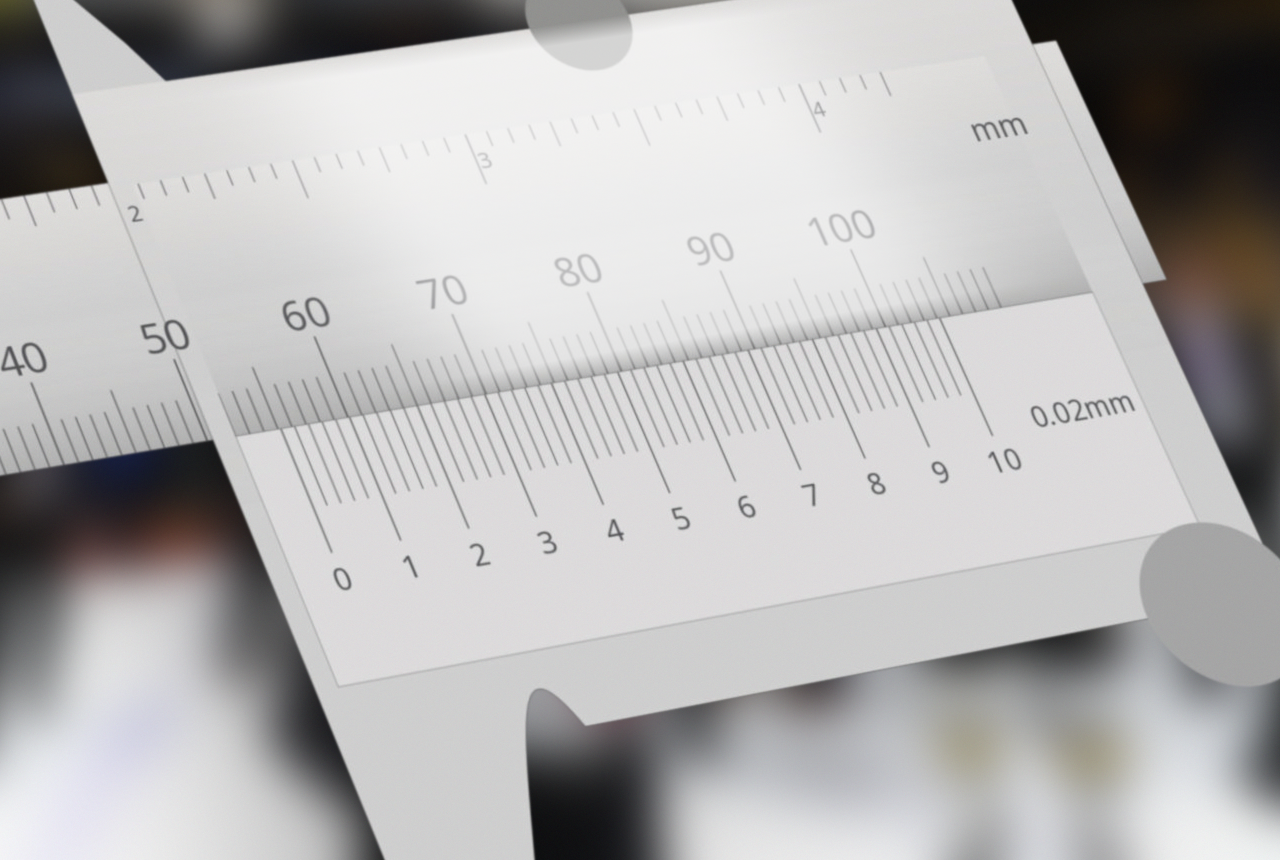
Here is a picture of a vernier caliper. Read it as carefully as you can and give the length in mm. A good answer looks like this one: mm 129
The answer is mm 55.2
